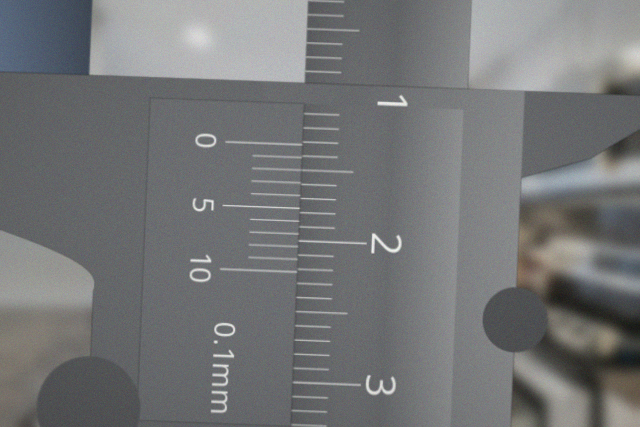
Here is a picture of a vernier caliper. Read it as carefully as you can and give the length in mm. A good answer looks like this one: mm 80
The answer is mm 13.2
